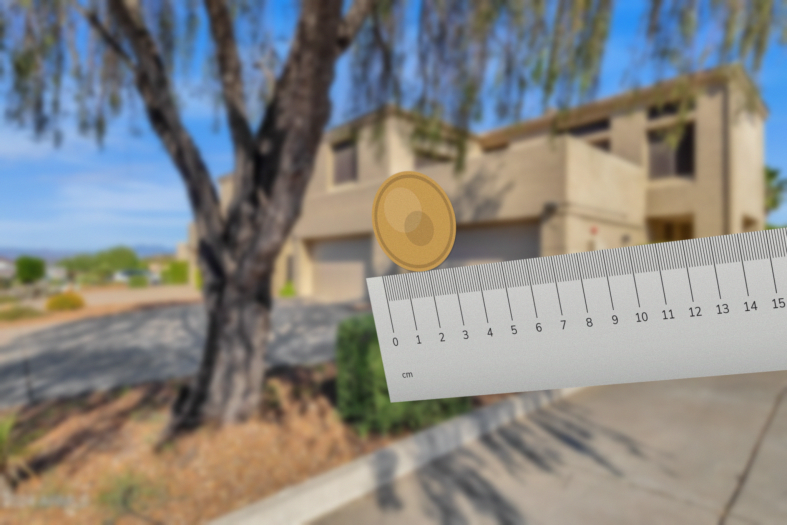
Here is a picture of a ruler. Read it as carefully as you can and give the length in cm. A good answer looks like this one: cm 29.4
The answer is cm 3.5
